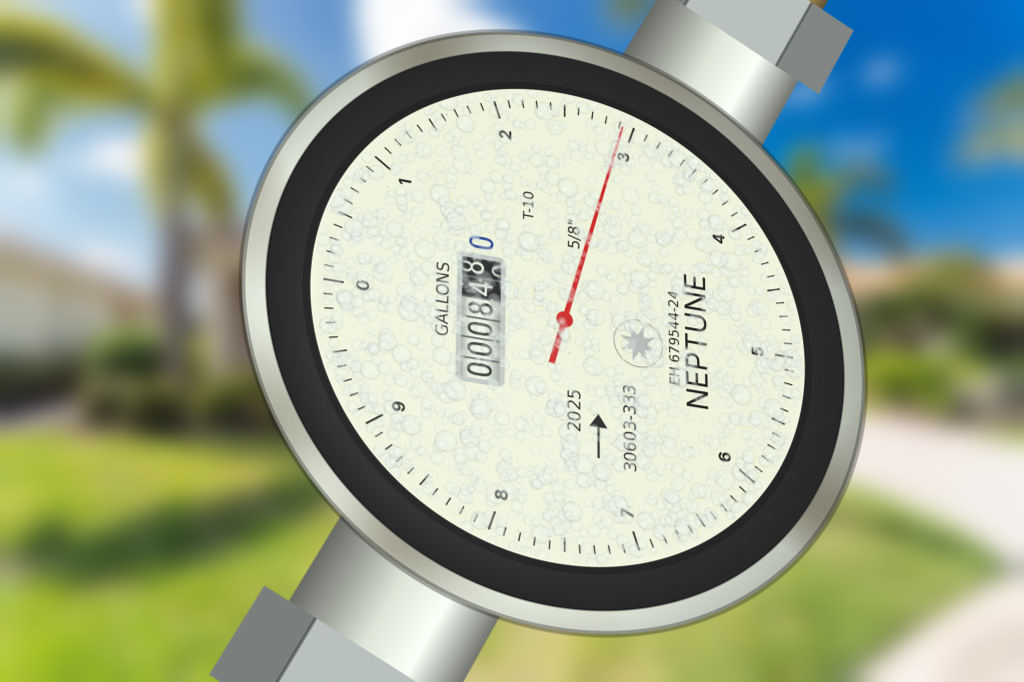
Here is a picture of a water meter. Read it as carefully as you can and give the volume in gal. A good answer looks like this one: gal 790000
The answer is gal 8482.9
